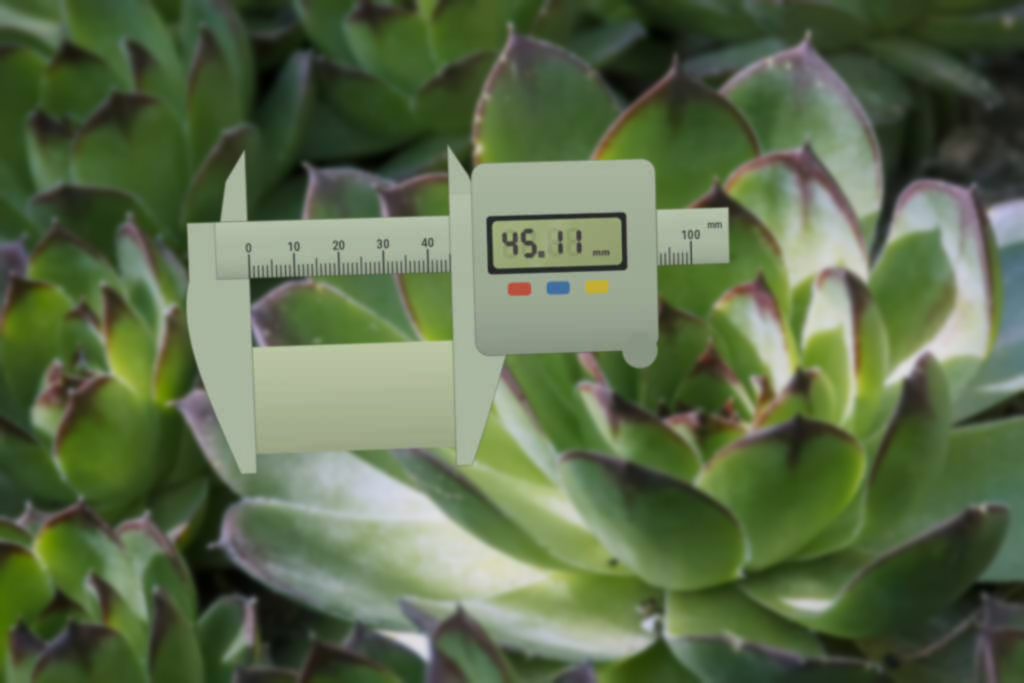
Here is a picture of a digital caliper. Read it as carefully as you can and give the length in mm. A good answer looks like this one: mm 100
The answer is mm 45.11
